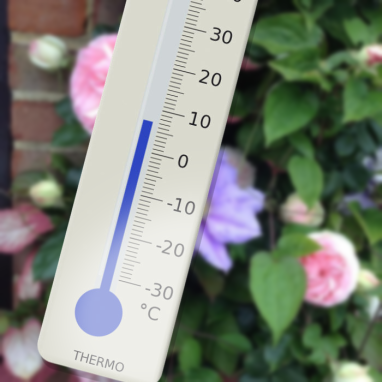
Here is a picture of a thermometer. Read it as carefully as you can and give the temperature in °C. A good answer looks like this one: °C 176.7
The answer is °C 7
